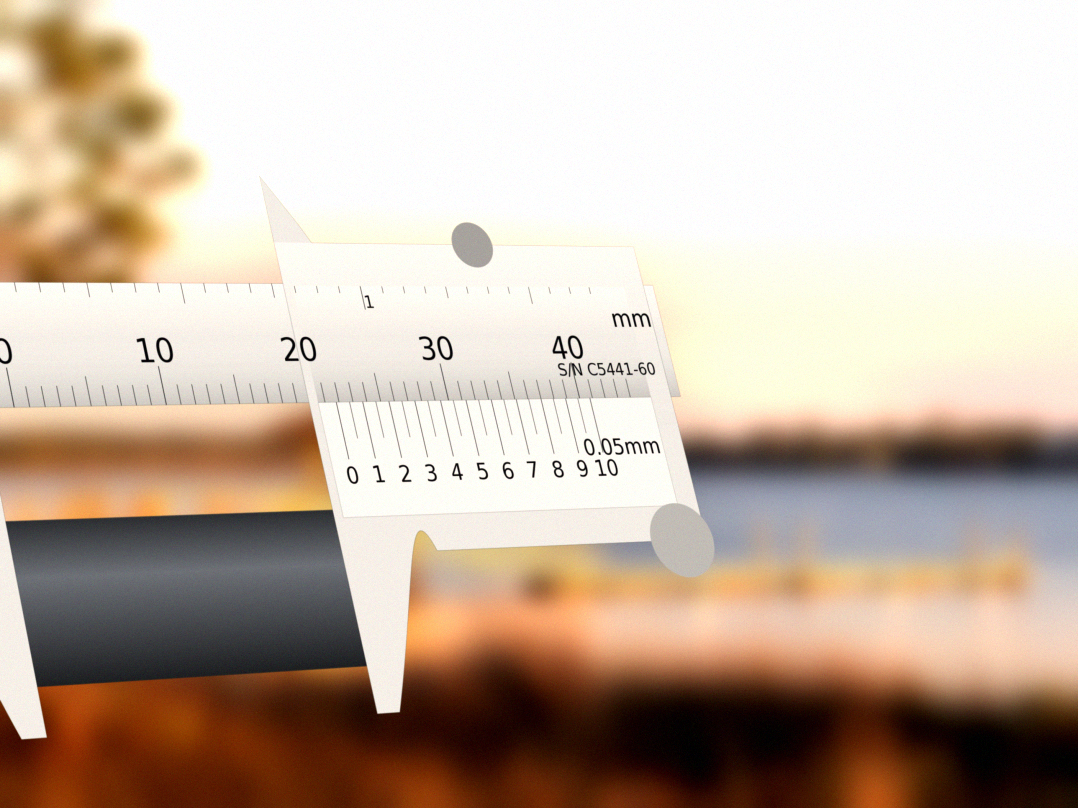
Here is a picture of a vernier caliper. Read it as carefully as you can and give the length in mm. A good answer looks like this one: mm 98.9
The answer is mm 21.8
